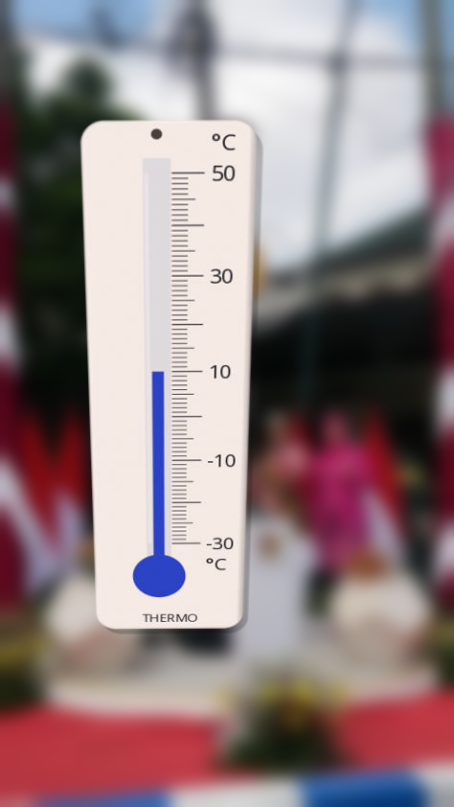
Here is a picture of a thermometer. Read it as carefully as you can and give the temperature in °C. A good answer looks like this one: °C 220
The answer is °C 10
